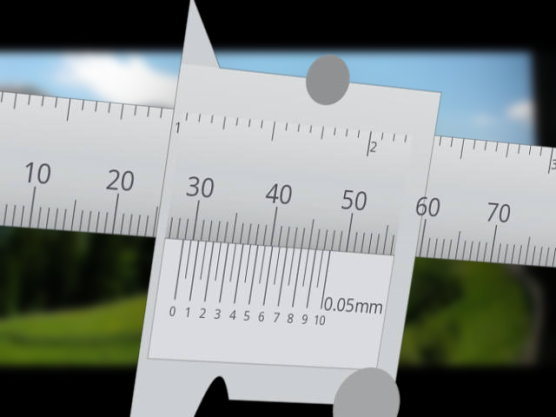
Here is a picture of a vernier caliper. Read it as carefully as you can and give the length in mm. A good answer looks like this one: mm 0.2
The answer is mm 28.8
